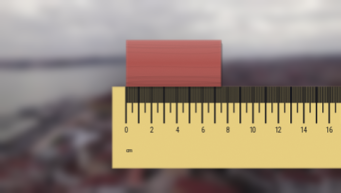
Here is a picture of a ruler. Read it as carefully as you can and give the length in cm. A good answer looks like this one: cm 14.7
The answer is cm 7.5
